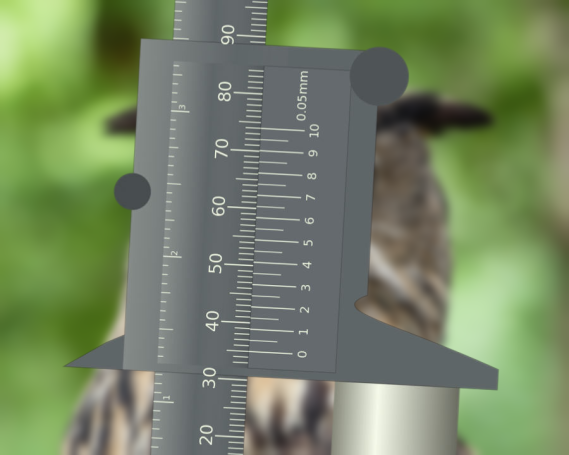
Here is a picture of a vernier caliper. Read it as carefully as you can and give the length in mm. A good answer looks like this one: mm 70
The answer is mm 35.0
